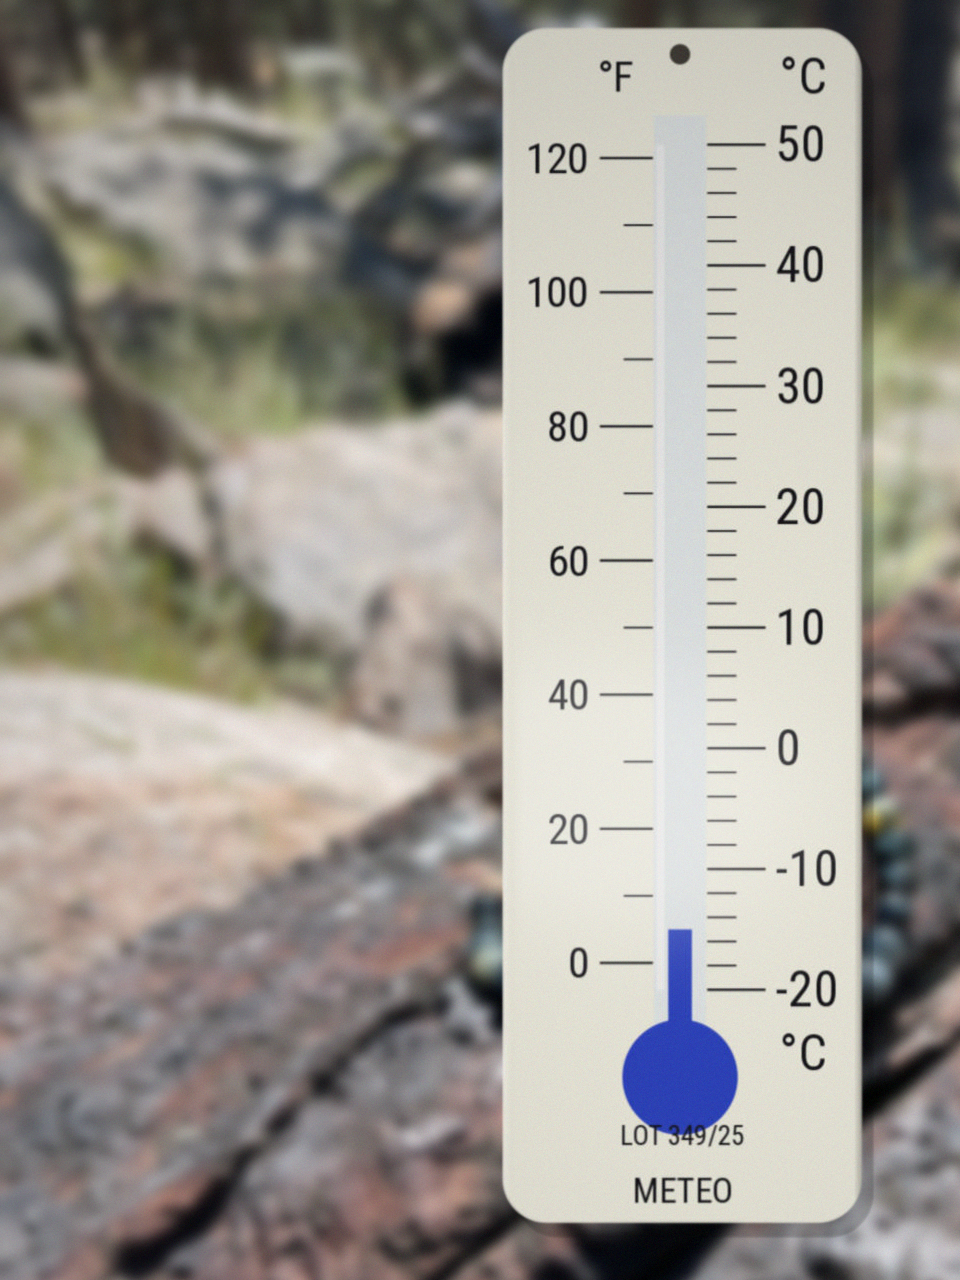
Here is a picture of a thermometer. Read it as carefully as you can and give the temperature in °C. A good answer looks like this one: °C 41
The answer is °C -15
